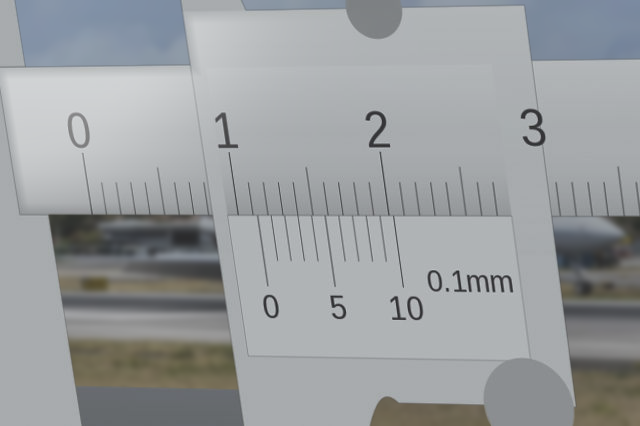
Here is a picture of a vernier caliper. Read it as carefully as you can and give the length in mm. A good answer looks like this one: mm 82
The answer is mm 11.3
